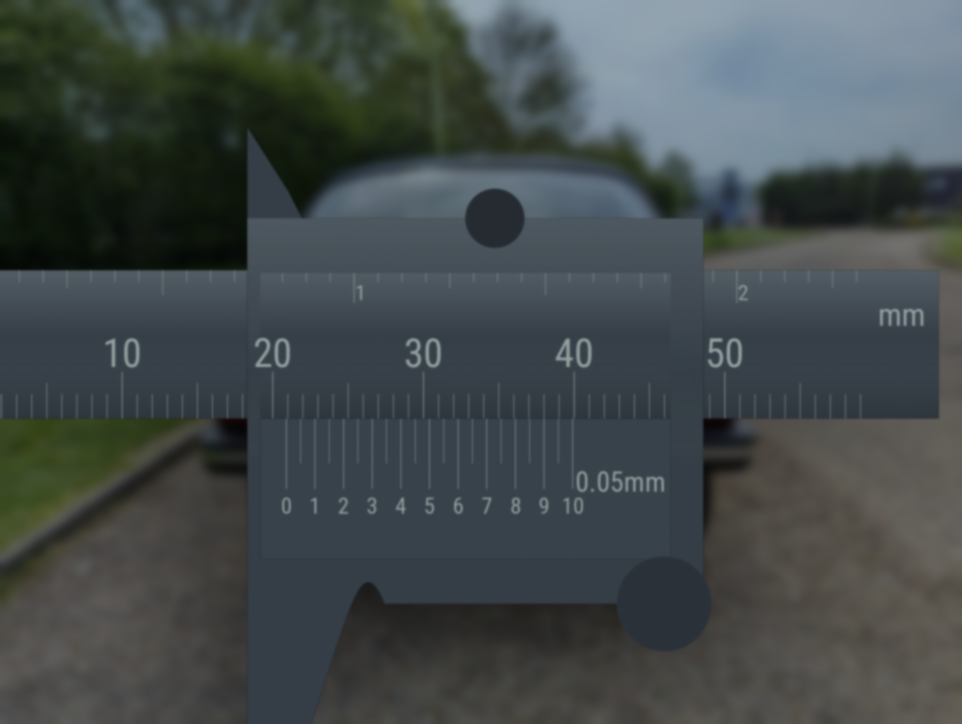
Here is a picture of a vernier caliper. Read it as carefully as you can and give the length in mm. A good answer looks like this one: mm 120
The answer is mm 20.9
